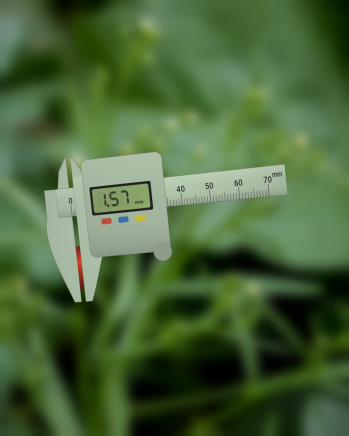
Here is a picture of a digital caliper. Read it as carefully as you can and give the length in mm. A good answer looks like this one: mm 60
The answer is mm 1.57
